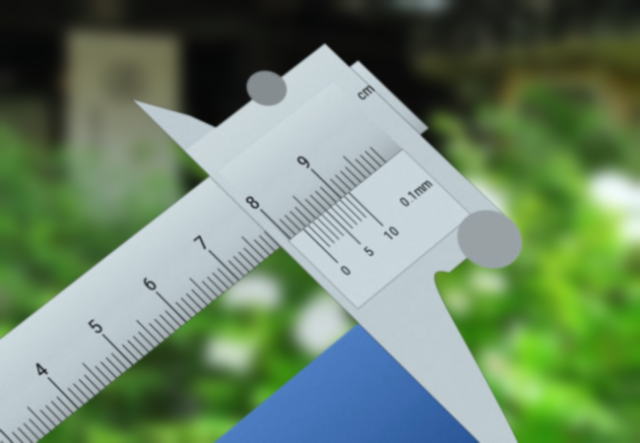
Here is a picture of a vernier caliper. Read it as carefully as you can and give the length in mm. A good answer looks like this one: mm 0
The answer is mm 82.5
